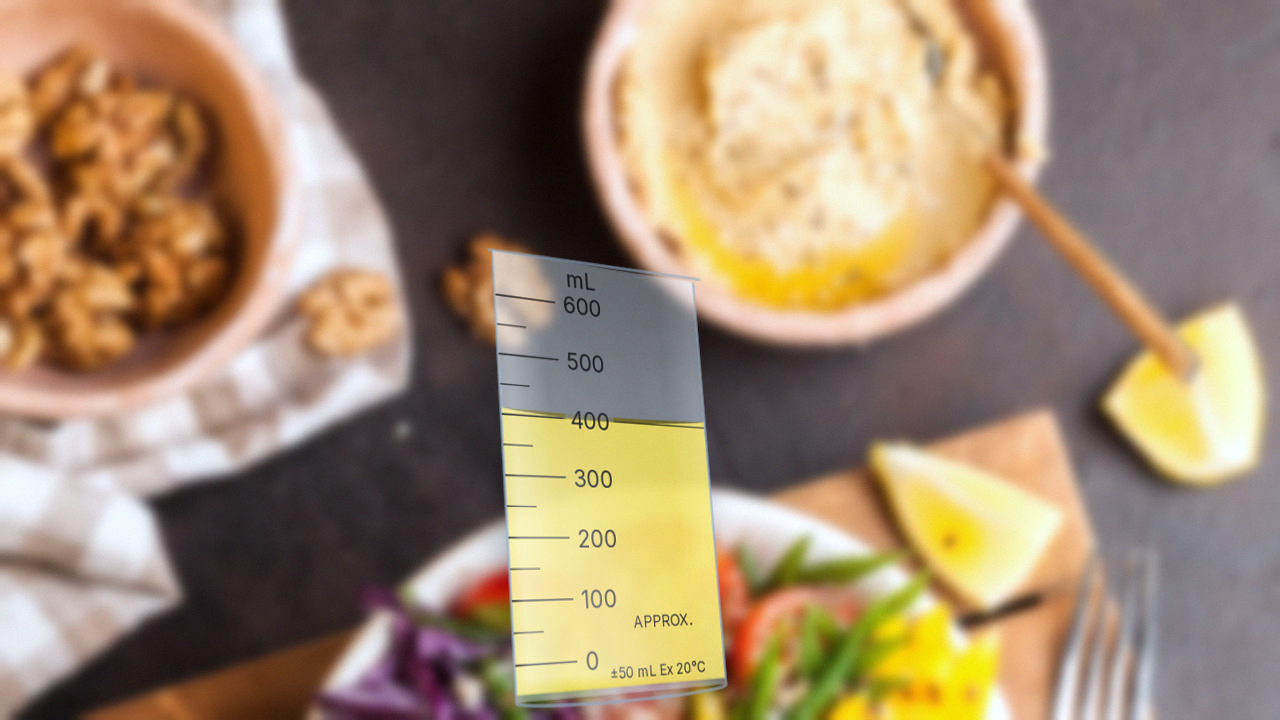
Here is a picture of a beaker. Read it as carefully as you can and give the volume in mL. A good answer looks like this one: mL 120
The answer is mL 400
